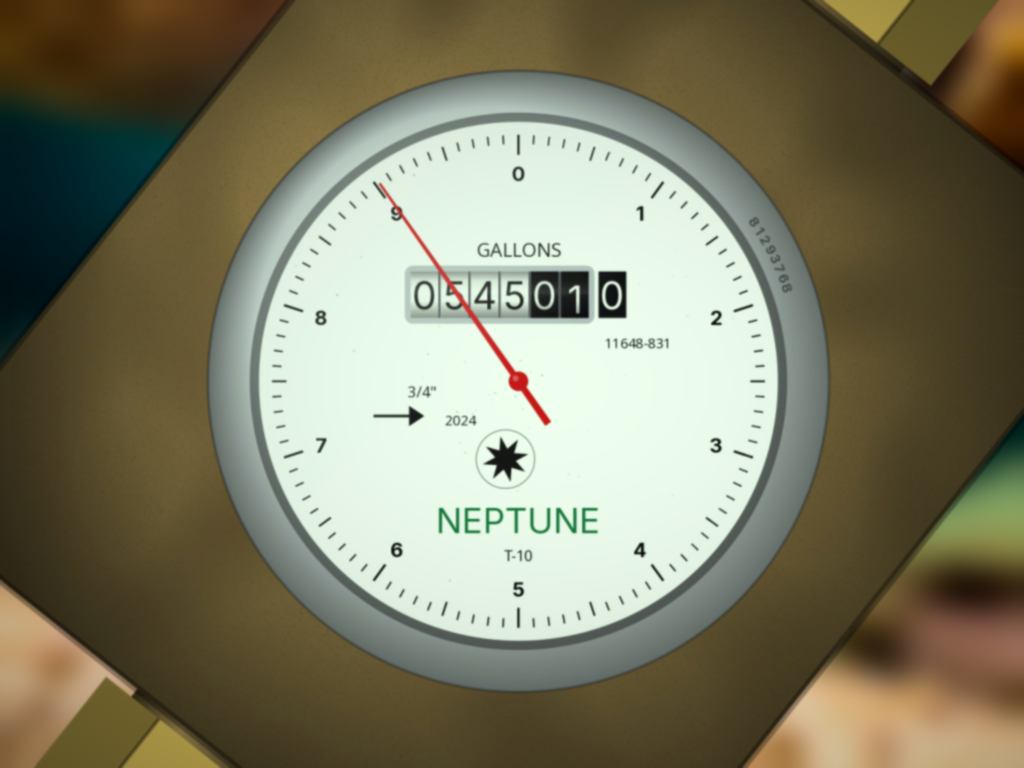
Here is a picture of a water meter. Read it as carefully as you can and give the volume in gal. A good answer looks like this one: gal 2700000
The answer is gal 545009.0
